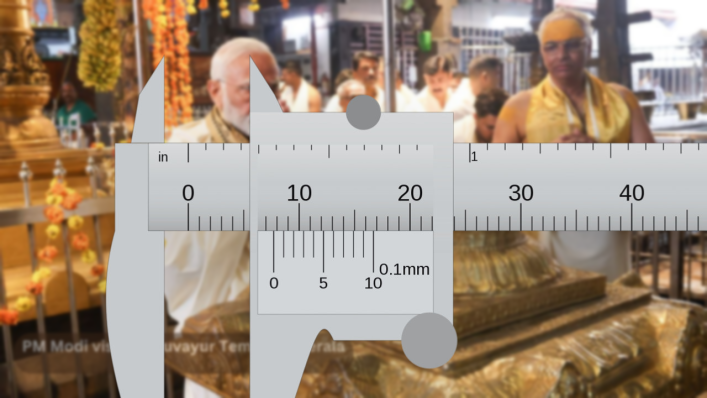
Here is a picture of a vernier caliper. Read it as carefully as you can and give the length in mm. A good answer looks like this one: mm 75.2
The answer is mm 7.7
